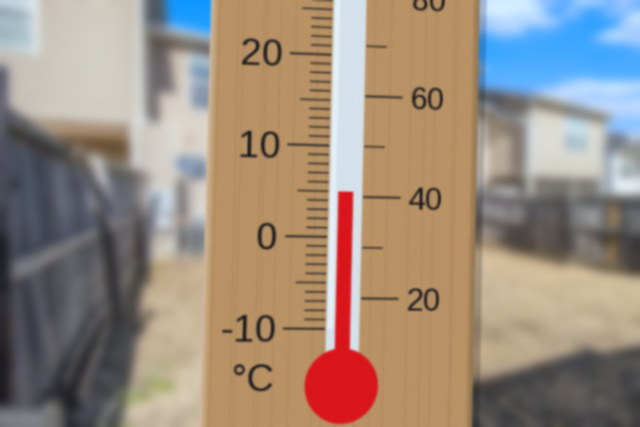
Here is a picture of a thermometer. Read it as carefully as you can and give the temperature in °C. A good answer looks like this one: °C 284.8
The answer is °C 5
